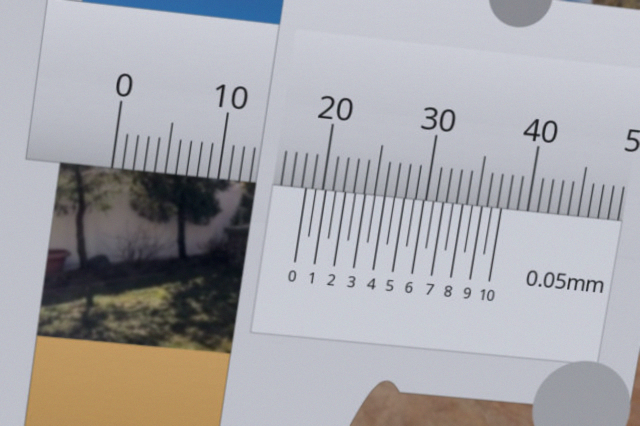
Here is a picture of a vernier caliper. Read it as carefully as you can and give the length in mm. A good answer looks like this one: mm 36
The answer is mm 18.4
